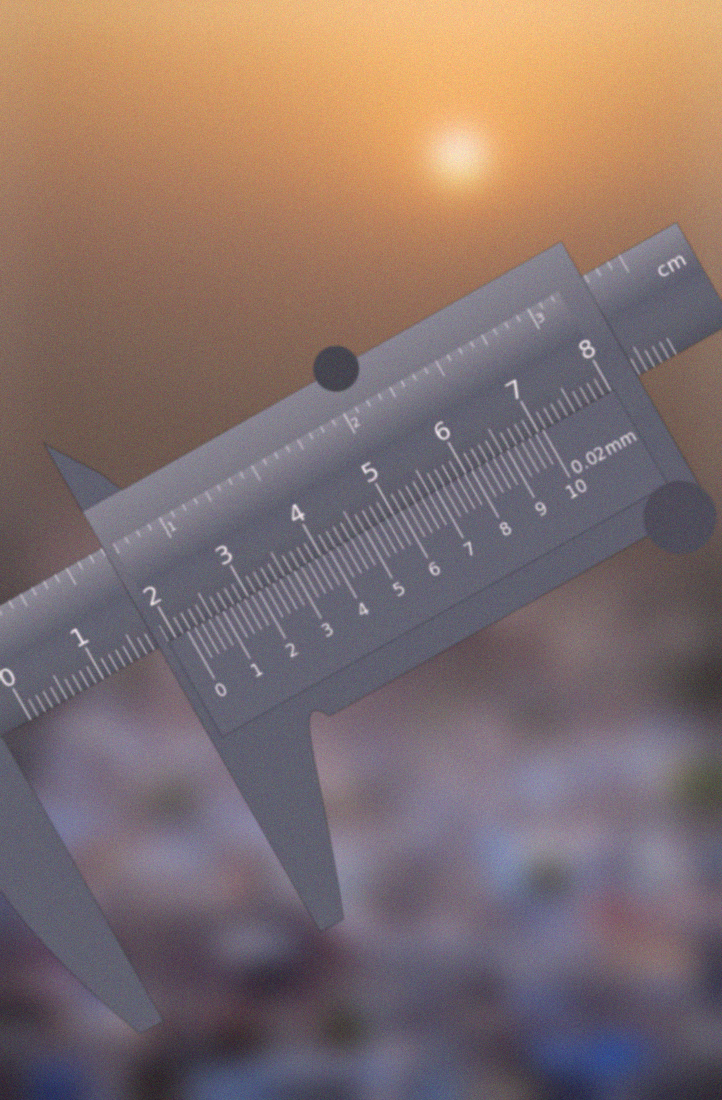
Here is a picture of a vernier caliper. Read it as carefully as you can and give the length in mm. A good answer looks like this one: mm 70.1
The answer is mm 21.6
